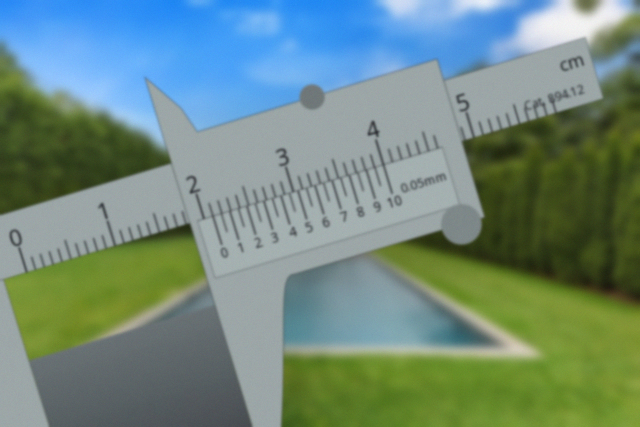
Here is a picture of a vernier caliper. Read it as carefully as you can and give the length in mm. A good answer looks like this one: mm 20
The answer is mm 21.0
